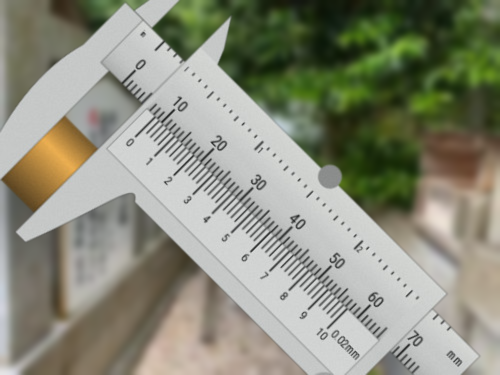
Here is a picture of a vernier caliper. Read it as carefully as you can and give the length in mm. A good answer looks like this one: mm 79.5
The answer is mm 8.5
